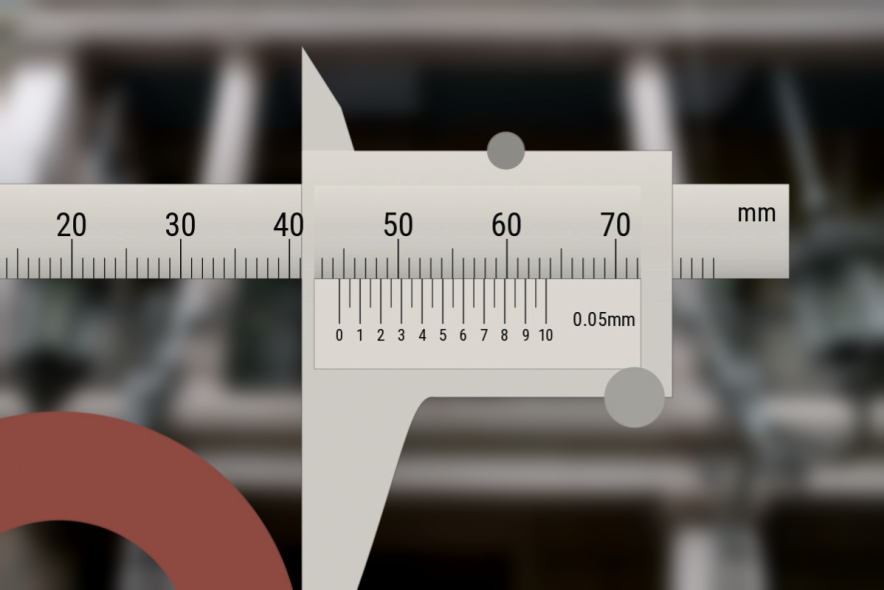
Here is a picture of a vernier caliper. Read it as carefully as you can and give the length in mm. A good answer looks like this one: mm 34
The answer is mm 44.6
